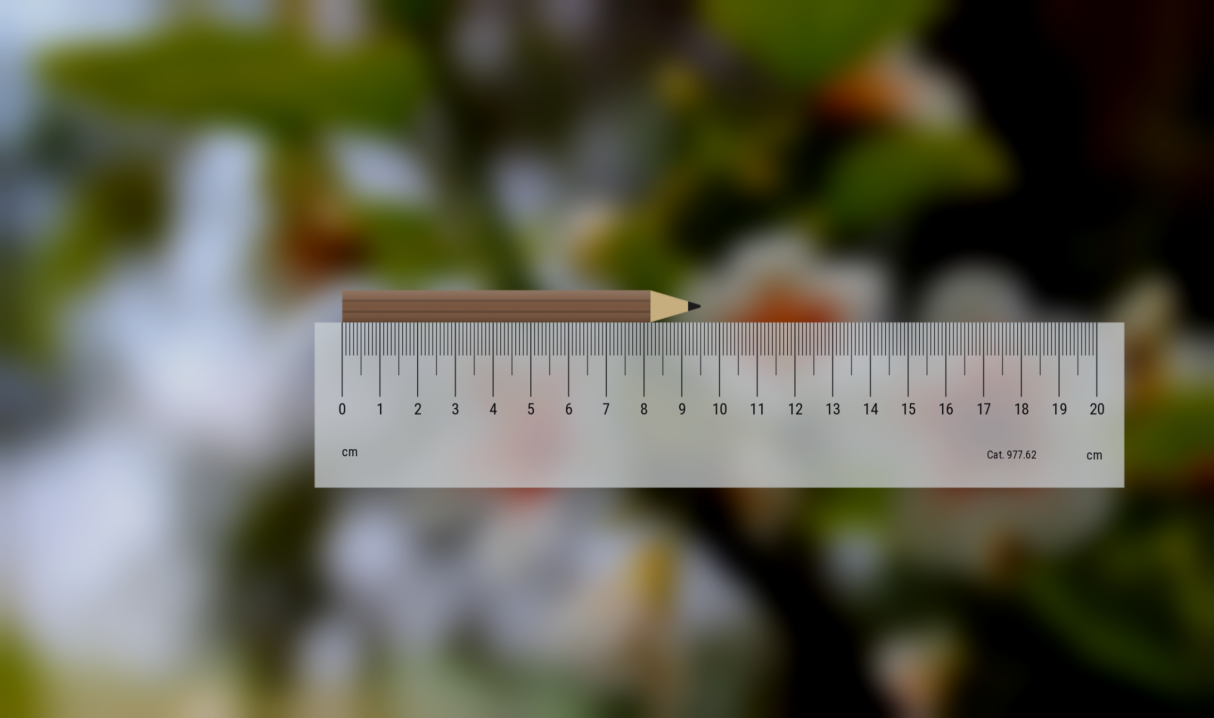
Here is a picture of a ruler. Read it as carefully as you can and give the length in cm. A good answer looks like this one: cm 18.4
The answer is cm 9.5
